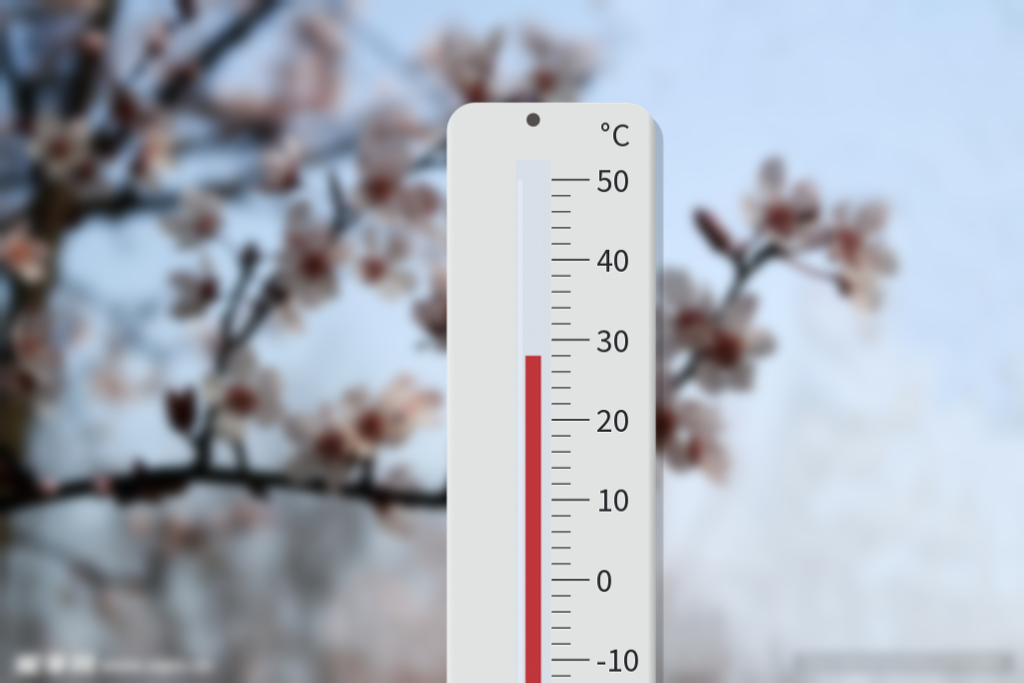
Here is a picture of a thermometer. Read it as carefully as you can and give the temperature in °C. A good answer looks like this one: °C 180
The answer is °C 28
